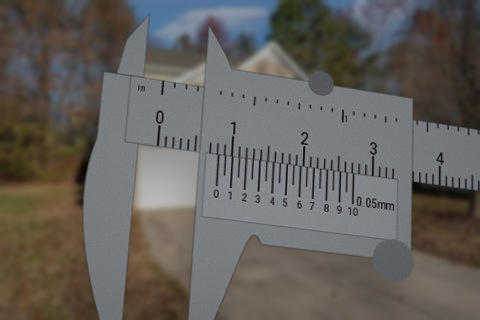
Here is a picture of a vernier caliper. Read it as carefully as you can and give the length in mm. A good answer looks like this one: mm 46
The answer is mm 8.2
